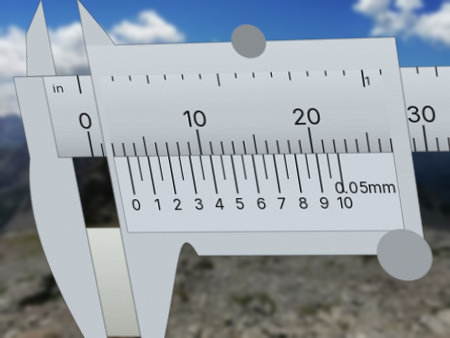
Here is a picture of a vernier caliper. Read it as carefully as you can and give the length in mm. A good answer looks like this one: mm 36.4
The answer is mm 3.2
